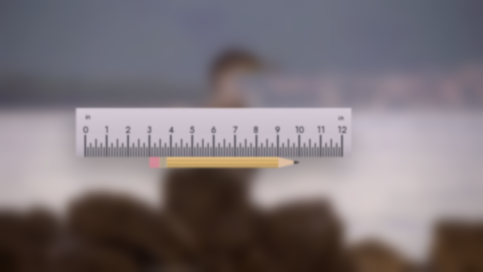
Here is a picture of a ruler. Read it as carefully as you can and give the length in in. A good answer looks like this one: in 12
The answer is in 7
